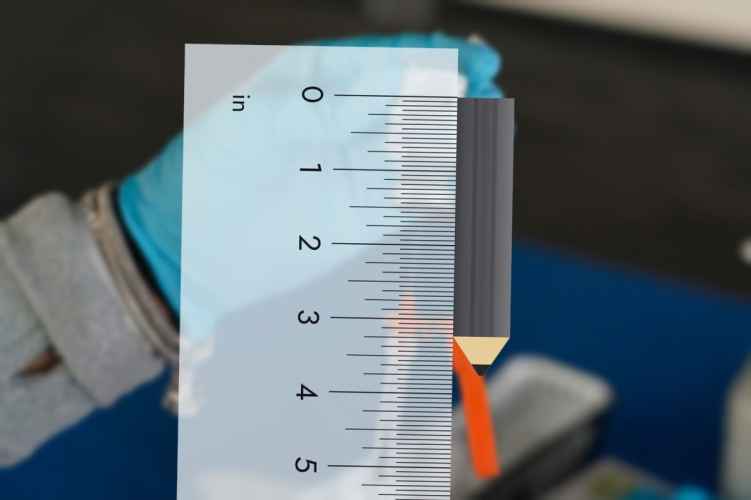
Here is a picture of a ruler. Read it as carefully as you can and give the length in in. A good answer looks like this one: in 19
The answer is in 3.75
